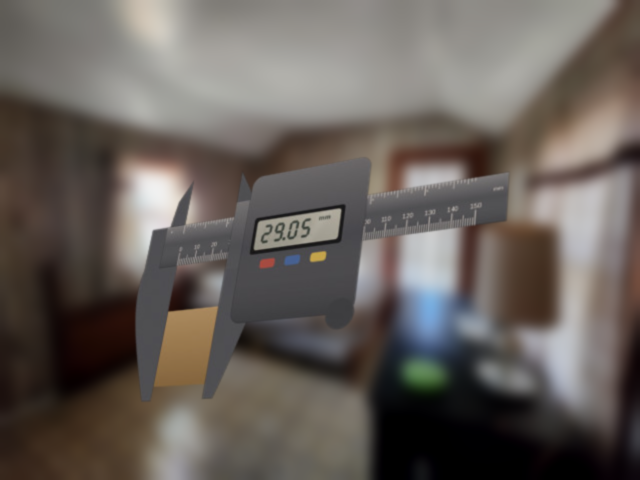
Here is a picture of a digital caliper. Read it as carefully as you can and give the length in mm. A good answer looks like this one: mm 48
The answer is mm 29.05
